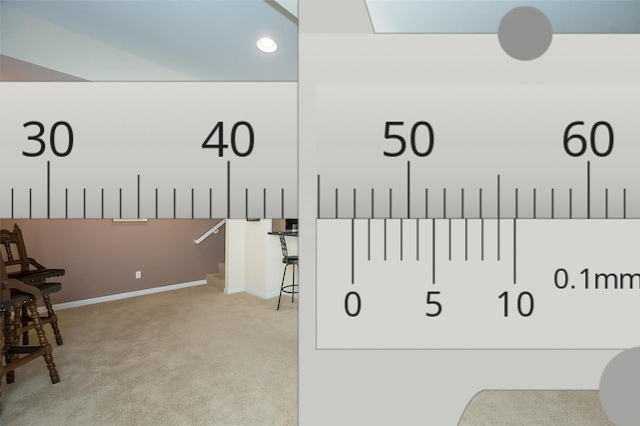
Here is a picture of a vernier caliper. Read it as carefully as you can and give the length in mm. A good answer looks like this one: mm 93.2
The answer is mm 46.9
